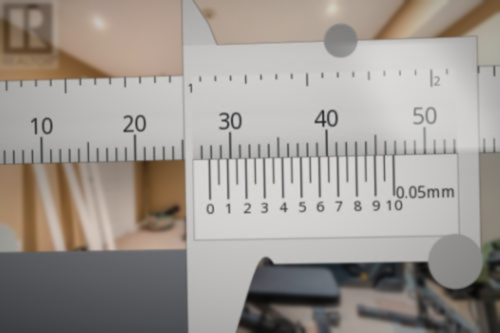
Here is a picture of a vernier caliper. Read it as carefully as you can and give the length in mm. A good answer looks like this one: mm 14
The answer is mm 27.8
